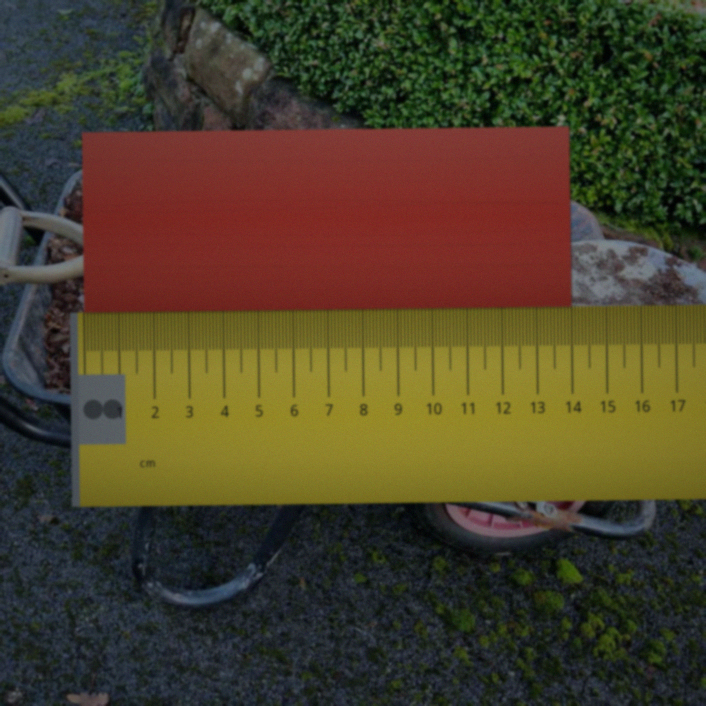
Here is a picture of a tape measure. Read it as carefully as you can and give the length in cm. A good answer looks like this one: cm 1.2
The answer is cm 14
